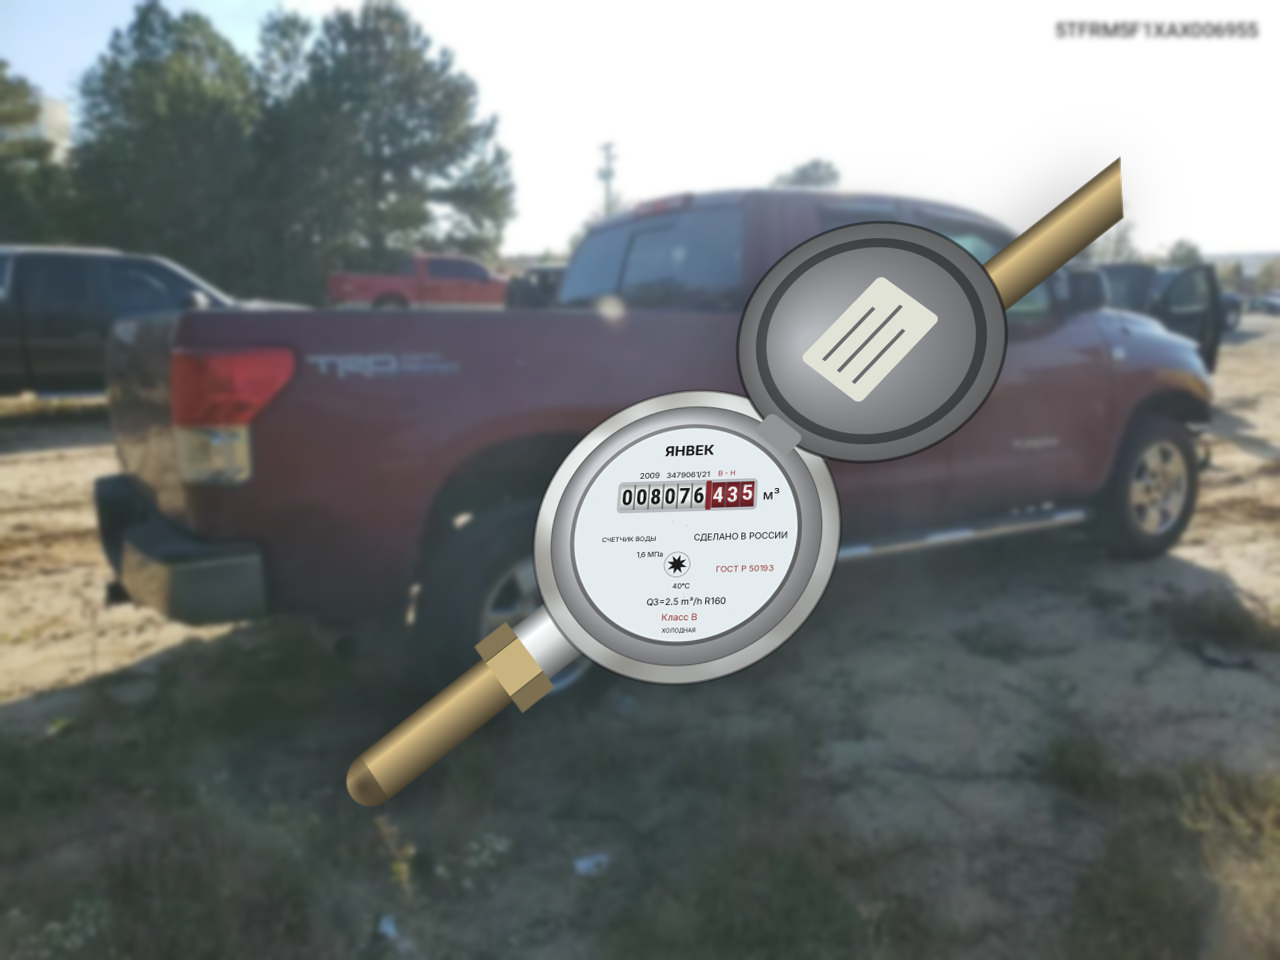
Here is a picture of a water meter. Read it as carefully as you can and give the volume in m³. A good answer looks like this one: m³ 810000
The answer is m³ 8076.435
